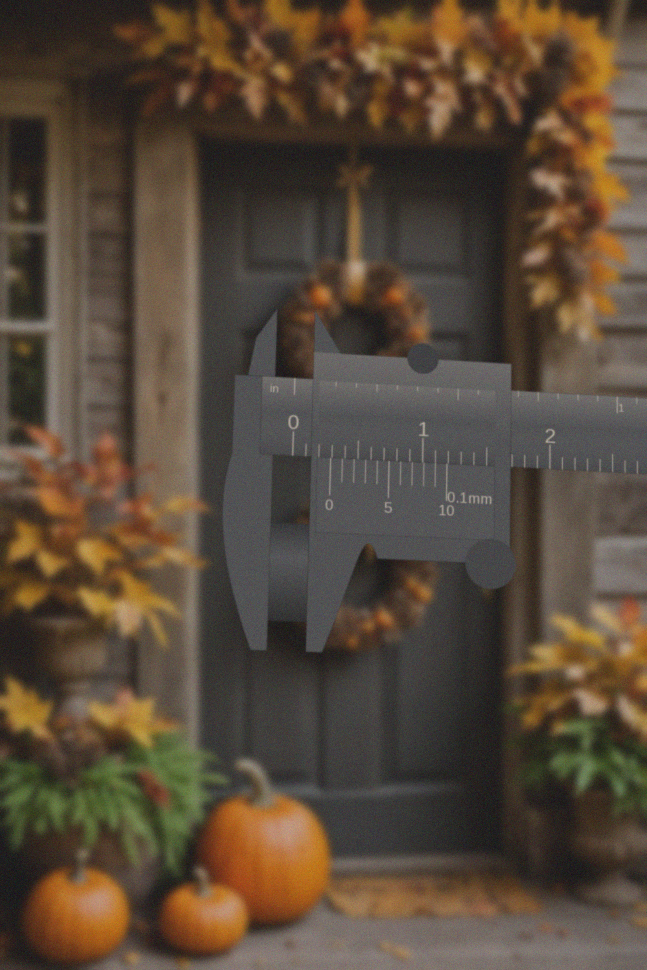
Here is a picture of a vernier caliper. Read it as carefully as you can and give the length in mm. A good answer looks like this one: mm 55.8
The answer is mm 2.9
